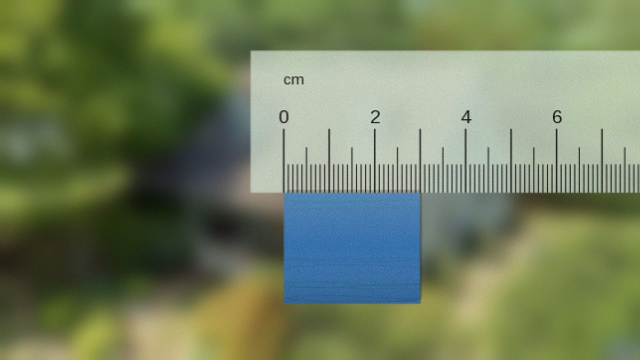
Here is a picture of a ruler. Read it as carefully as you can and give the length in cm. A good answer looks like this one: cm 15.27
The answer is cm 3
